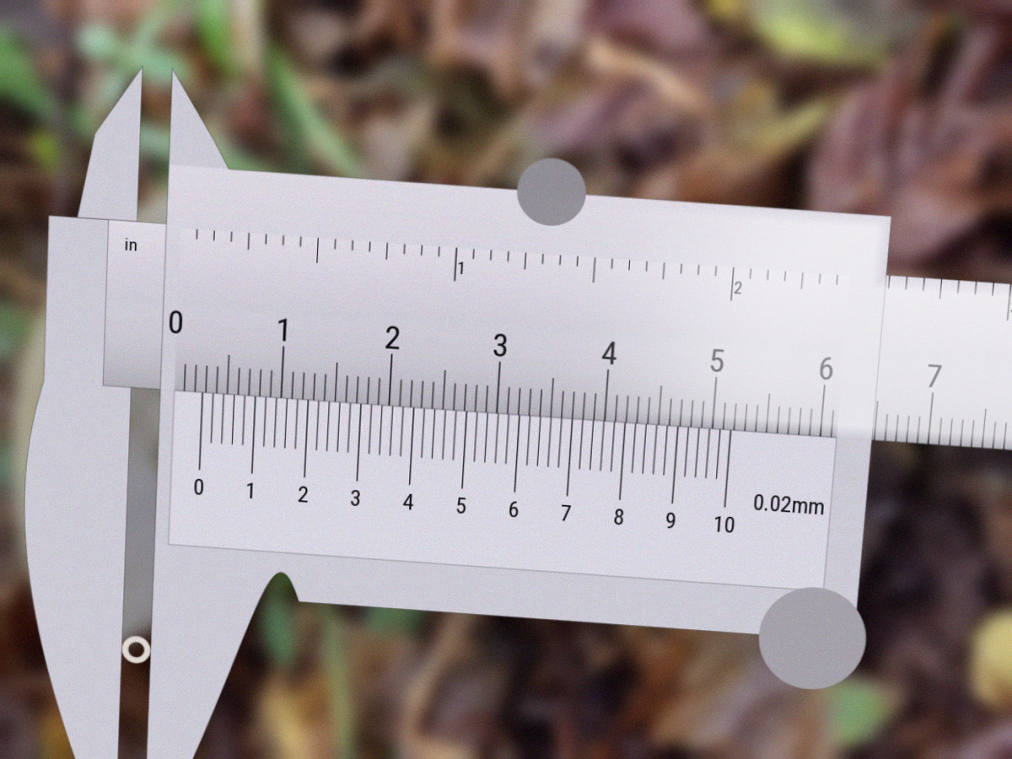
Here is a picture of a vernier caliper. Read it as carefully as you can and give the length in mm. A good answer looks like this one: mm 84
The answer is mm 2.7
